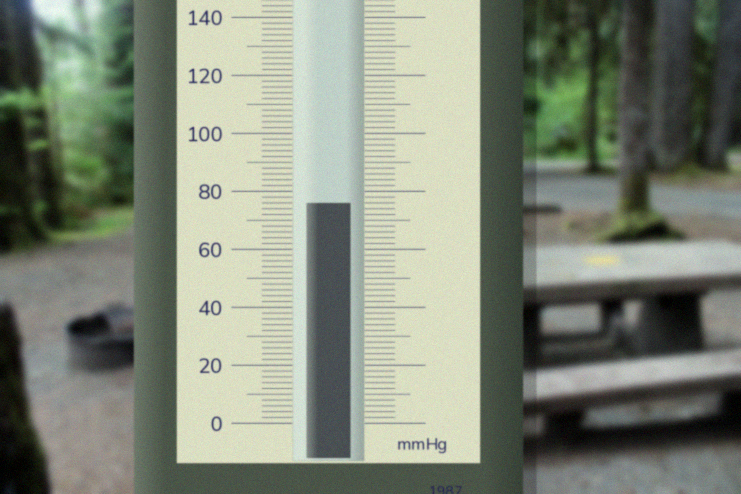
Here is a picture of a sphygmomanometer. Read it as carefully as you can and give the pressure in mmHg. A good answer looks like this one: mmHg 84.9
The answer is mmHg 76
